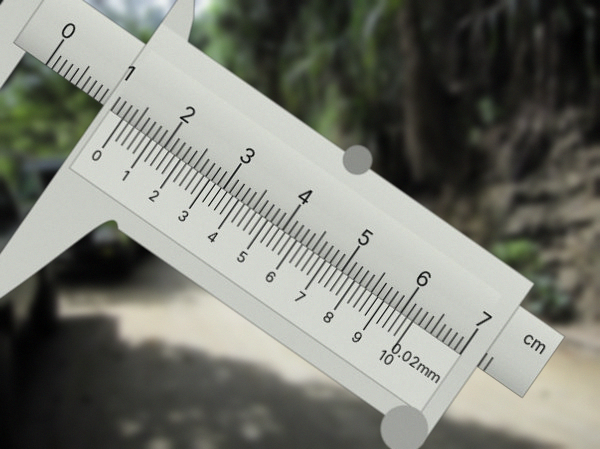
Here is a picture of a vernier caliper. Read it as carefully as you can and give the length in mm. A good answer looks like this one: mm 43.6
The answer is mm 13.0
